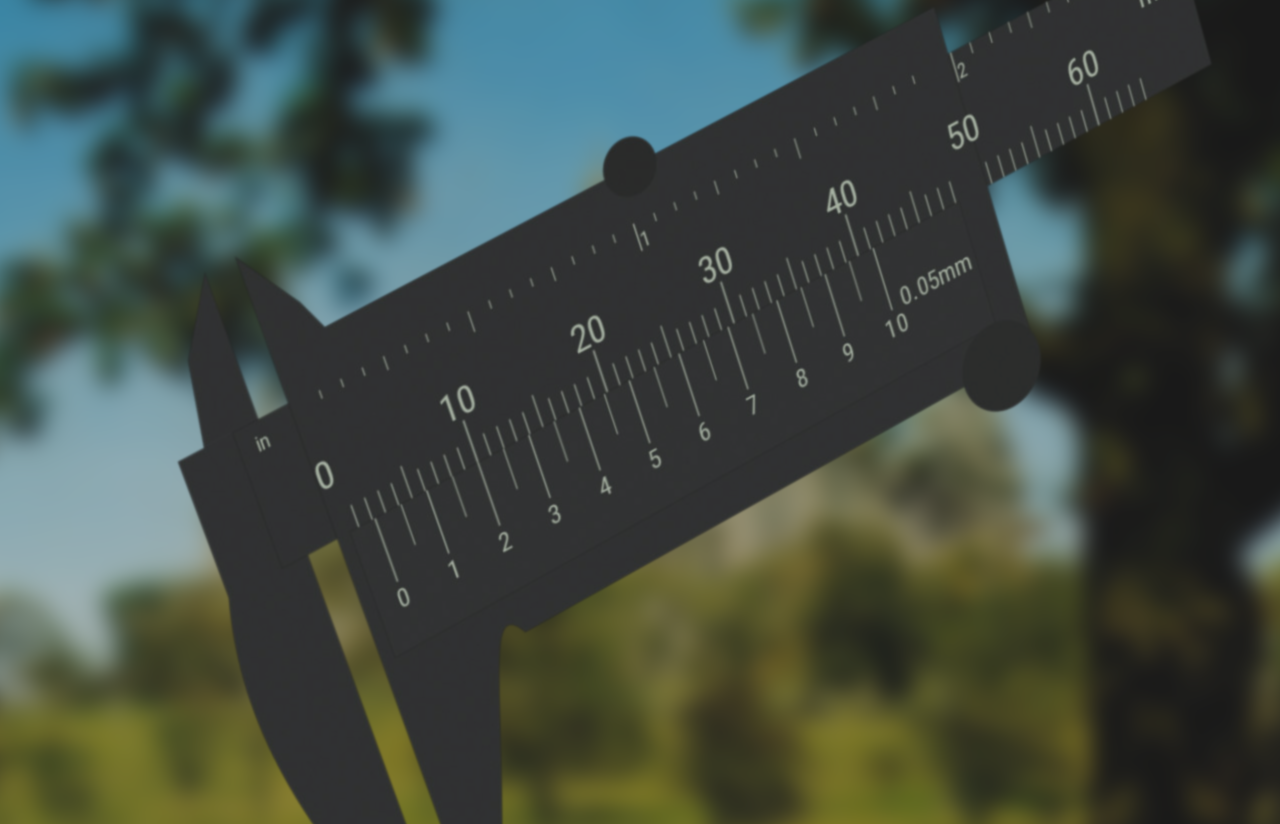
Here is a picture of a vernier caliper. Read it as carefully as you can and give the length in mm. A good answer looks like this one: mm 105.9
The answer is mm 2.2
